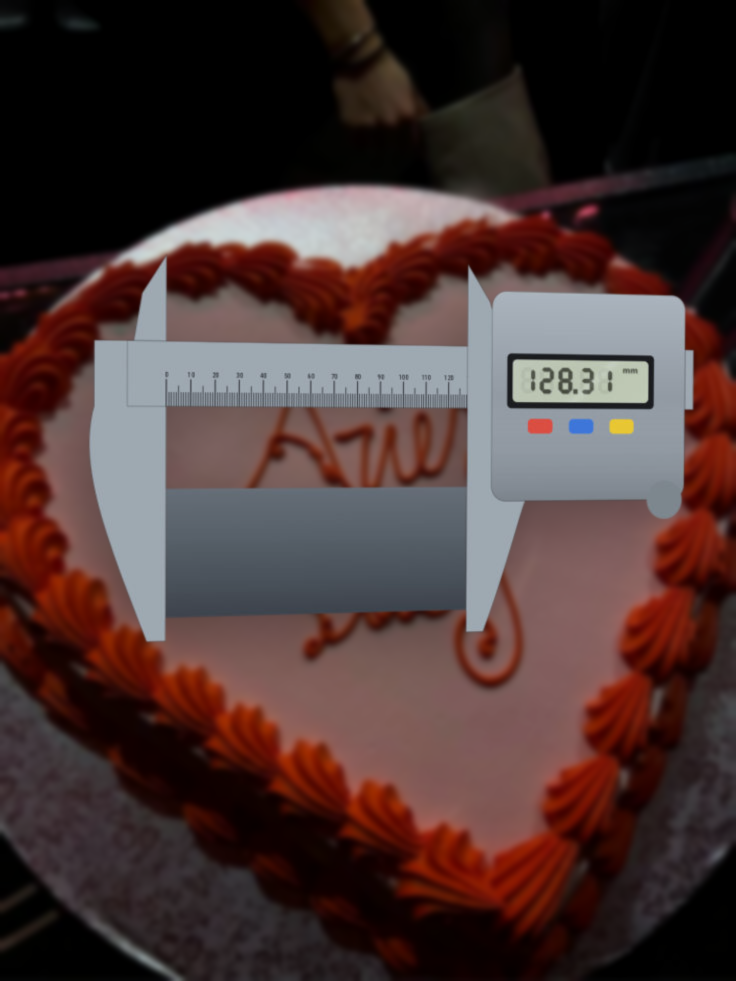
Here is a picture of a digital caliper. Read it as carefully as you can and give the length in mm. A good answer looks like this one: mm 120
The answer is mm 128.31
